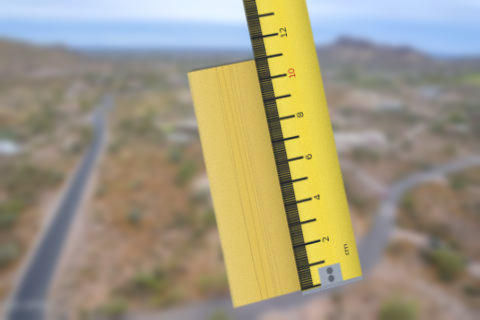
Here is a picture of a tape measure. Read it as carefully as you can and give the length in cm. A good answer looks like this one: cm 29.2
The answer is cm 11
